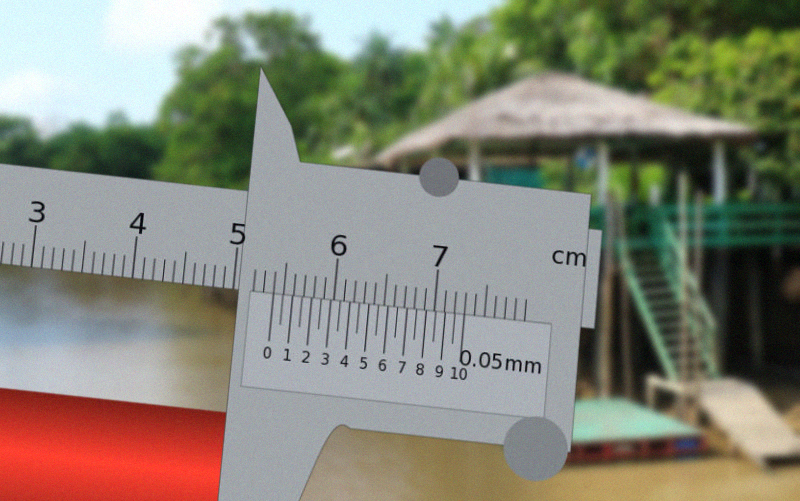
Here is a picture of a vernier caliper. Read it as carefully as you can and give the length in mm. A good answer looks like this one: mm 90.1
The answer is mm 54.0
